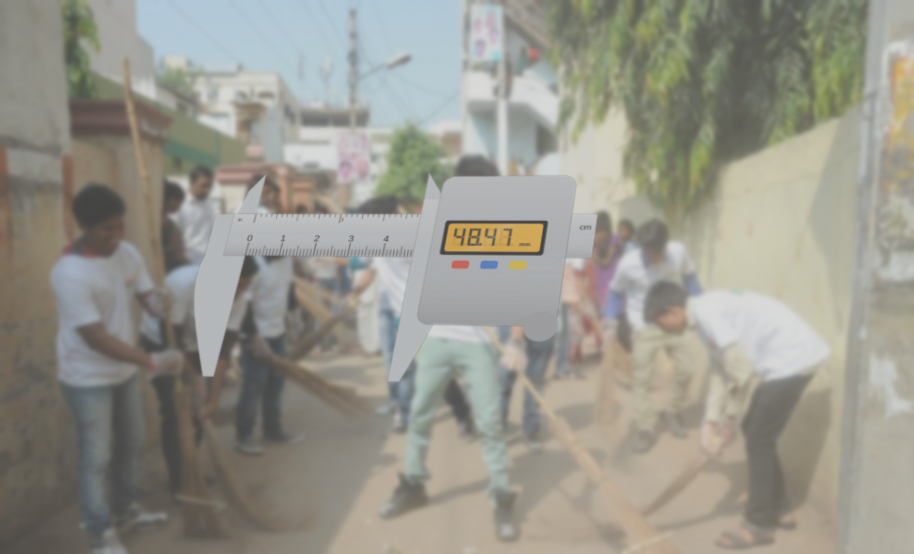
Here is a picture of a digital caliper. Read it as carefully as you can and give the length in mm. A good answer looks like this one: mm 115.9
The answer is mm 48.47
